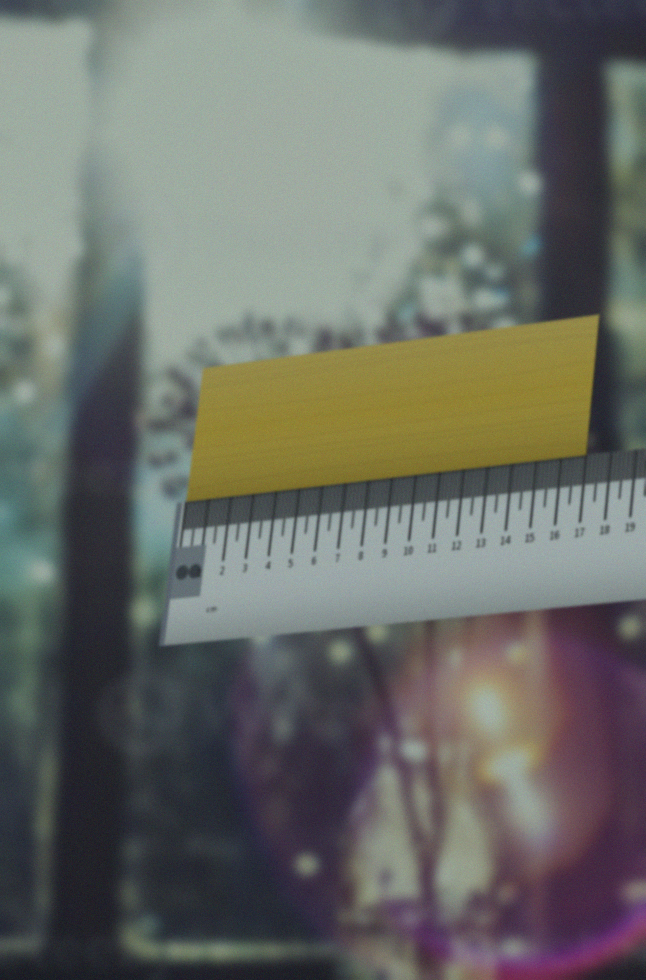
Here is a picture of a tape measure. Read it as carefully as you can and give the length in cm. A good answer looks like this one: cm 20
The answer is cm 17
